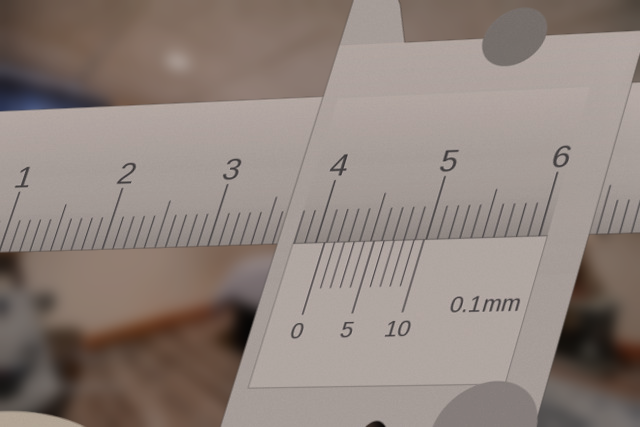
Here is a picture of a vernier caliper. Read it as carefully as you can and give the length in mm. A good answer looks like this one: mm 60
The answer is mm 40.8
